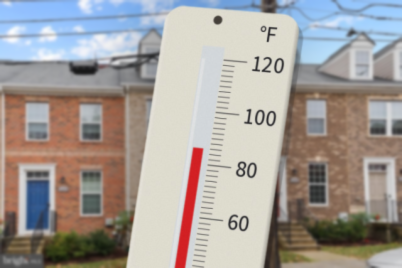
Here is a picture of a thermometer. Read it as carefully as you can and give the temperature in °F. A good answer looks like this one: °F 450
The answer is °F 86
